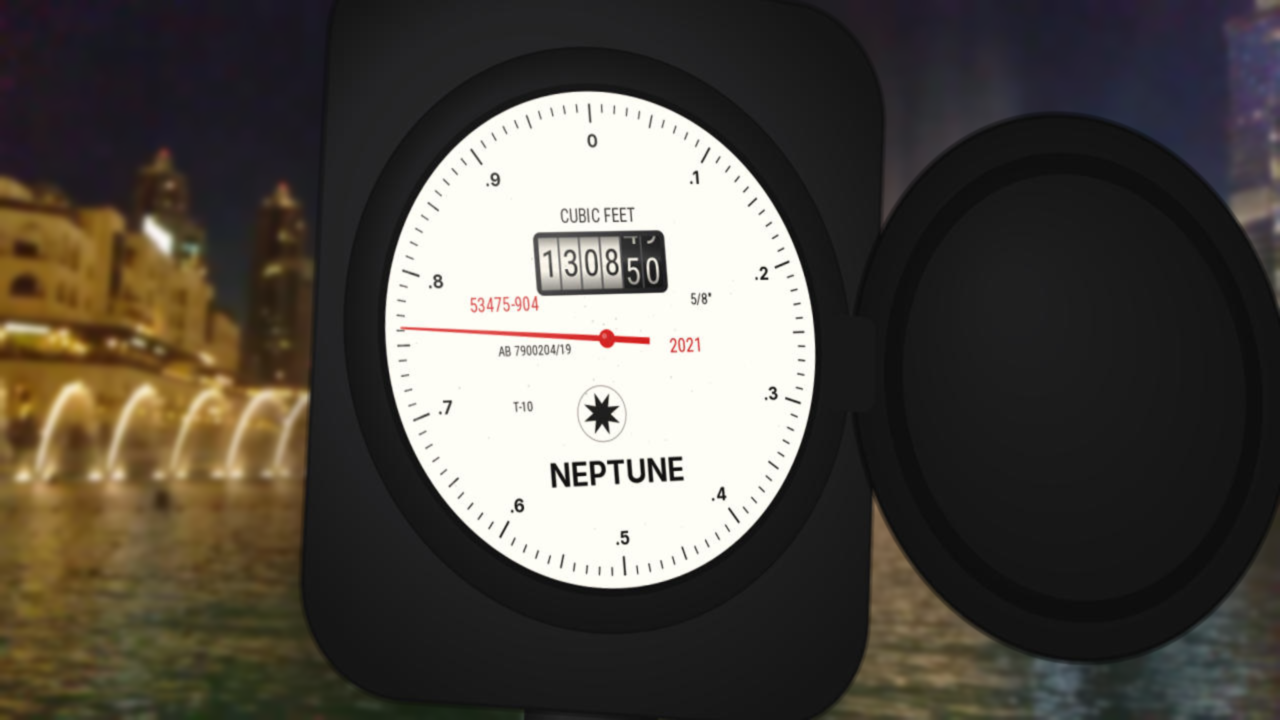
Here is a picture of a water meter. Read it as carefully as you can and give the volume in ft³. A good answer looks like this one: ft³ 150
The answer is ft³ 130849.76
